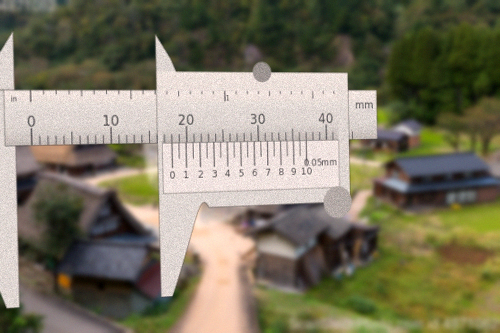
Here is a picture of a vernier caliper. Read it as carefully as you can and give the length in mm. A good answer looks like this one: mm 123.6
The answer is mm 18.0
